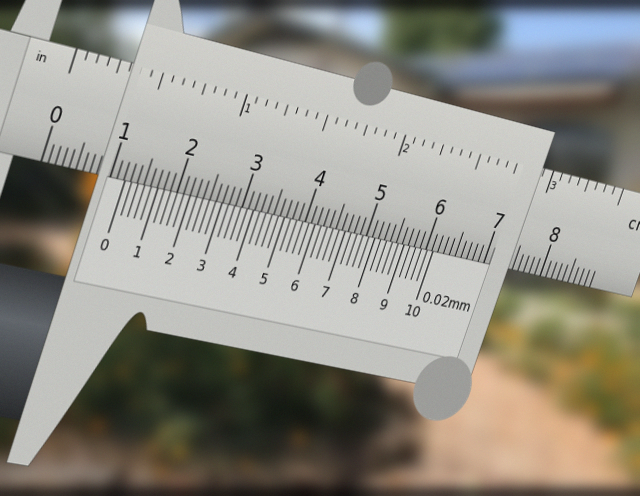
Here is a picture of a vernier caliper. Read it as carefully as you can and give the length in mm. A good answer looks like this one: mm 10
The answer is mm 12.2
